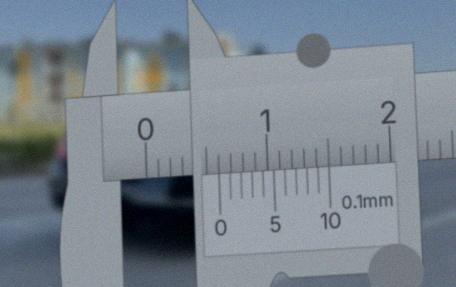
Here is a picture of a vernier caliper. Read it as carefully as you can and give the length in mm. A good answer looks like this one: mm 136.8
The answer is mm 6.0
